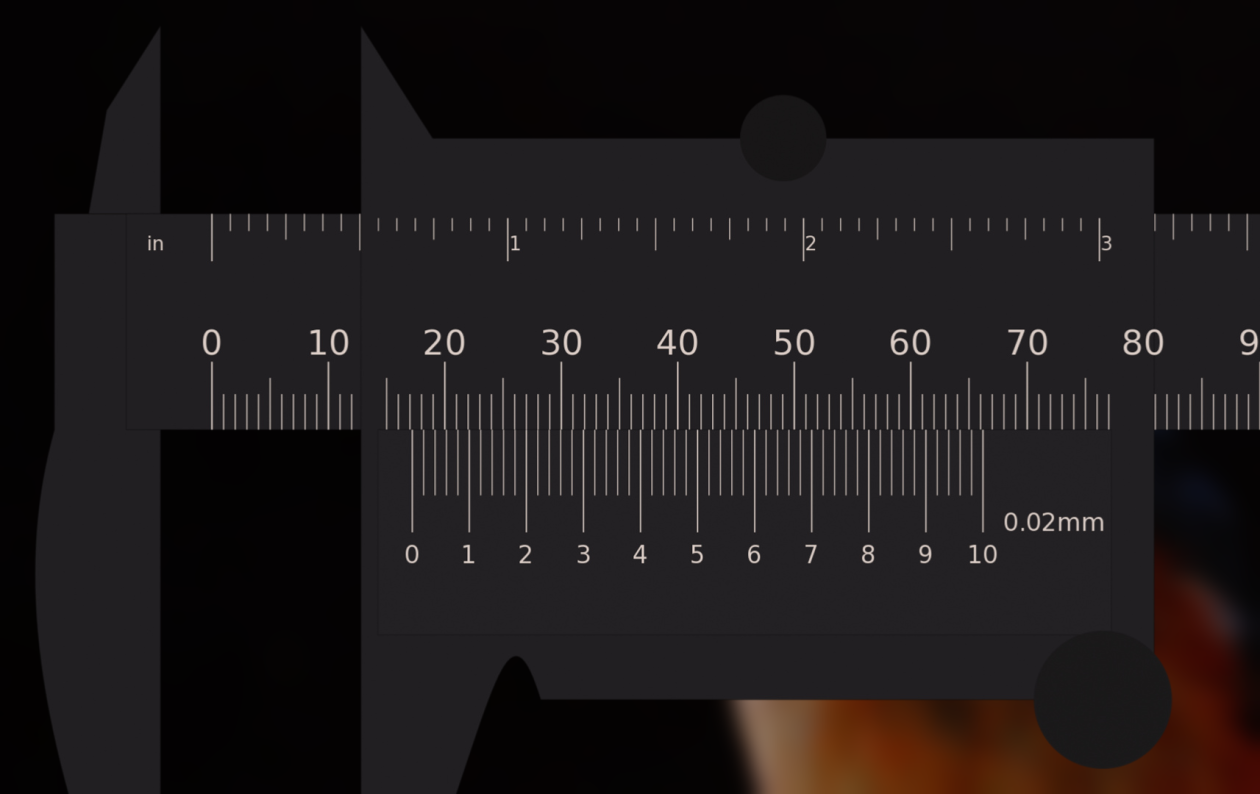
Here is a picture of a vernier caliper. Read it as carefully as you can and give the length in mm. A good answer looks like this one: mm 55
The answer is mm 17.2
